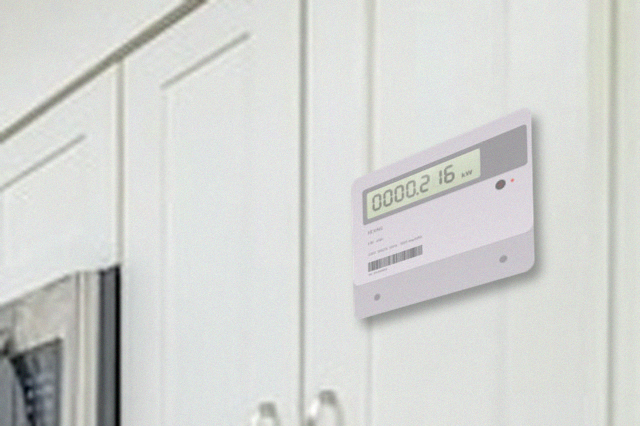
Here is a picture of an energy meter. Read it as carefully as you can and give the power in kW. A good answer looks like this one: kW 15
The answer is kW 0.216
